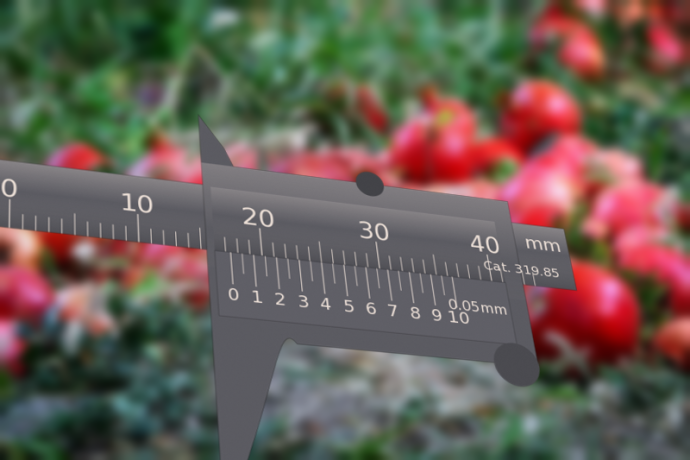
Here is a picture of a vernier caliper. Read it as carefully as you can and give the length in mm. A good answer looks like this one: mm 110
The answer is mm 17.4
